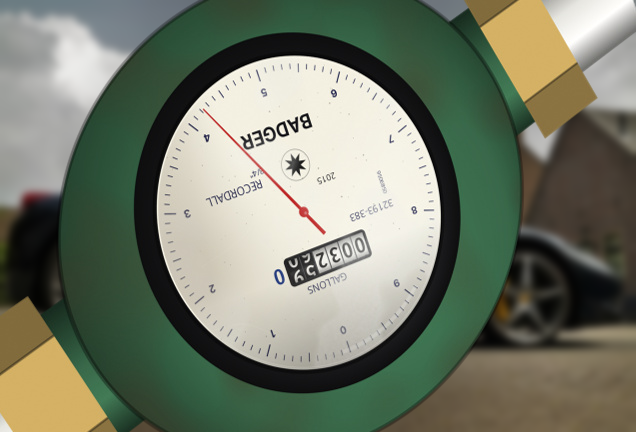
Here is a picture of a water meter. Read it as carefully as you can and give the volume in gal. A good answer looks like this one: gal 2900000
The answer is gal 32594.2
